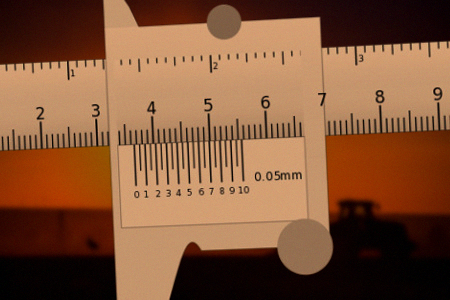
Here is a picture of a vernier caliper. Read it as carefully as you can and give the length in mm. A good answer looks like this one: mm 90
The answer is mm 36.6
